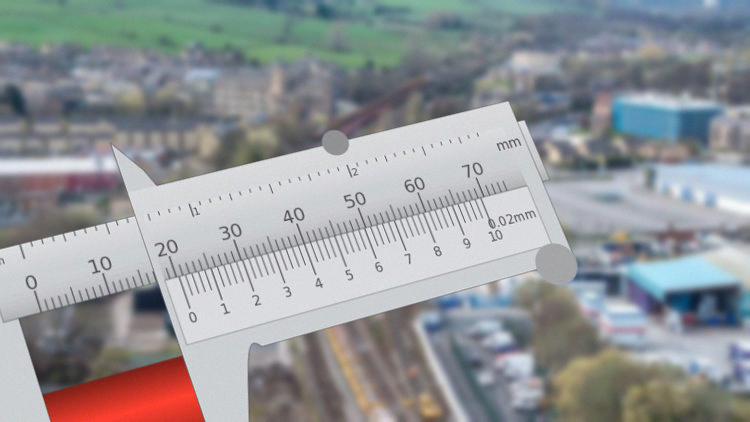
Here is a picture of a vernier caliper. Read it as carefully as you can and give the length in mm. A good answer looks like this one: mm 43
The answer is mm 20.4
